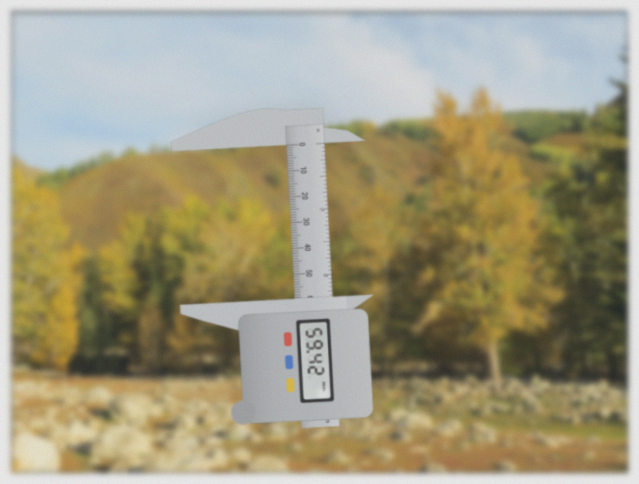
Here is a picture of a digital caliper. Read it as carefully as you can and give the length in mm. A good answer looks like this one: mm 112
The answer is mm 59.42
